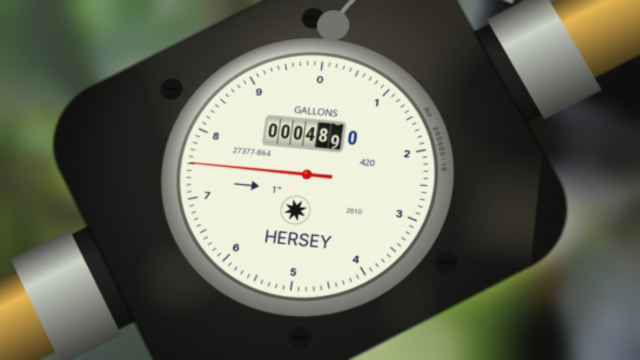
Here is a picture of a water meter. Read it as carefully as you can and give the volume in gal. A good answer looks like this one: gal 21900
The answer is gal 4887.5
